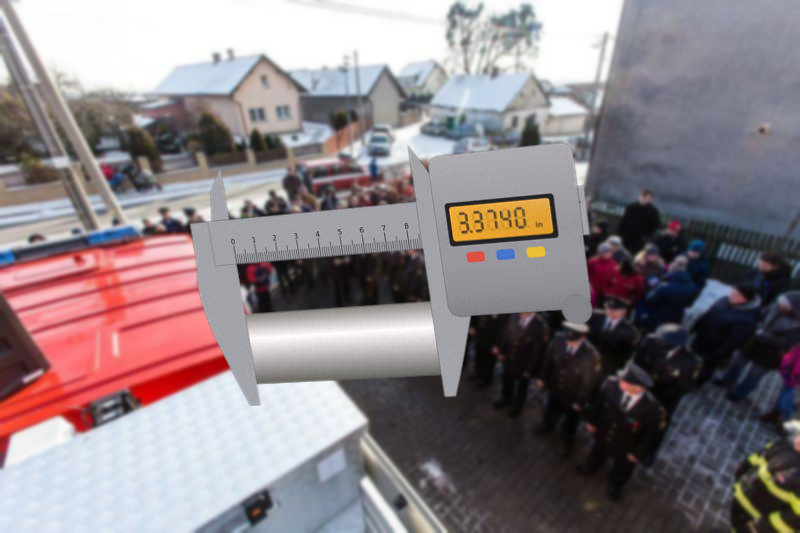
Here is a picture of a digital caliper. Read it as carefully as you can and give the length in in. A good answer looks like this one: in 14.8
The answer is in 3.3740
